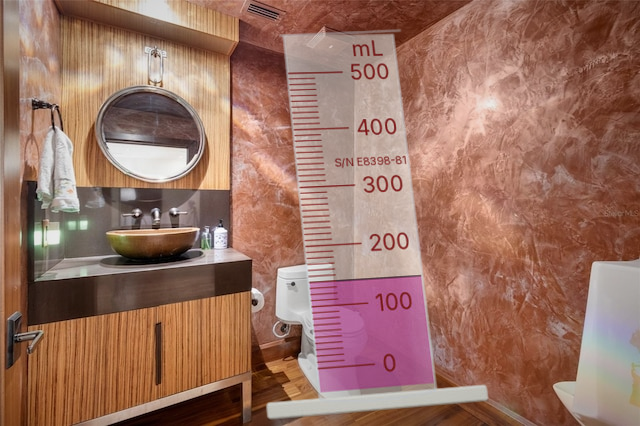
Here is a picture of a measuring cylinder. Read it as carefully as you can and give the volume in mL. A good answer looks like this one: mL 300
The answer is mL 140
